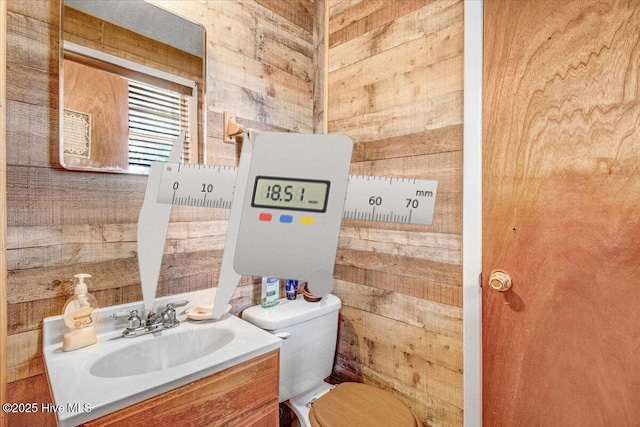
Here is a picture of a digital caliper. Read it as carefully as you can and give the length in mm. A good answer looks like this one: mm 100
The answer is mm 18.51
